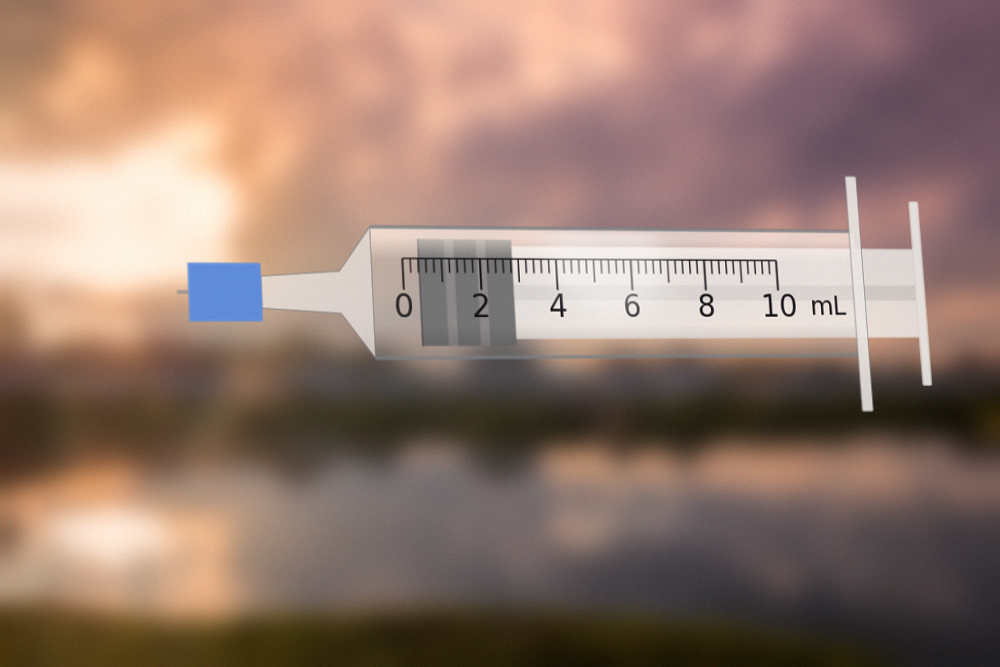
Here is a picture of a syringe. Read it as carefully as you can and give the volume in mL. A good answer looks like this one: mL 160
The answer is mL 0.4
